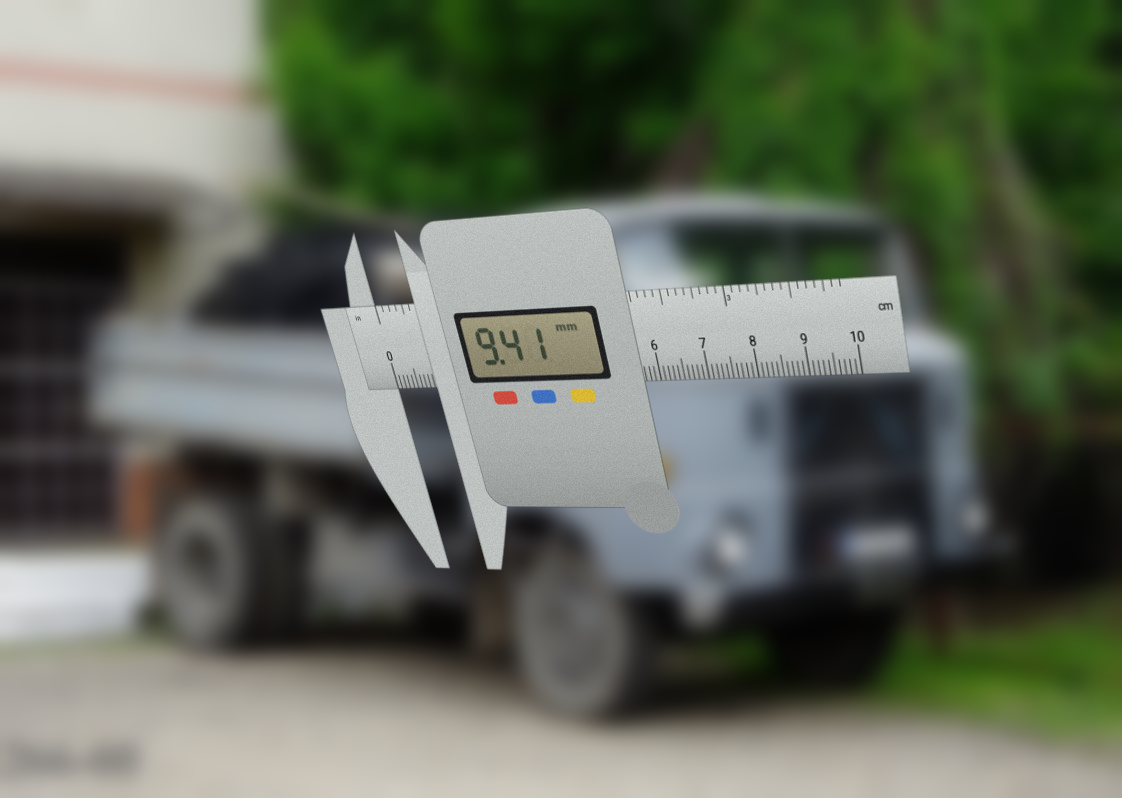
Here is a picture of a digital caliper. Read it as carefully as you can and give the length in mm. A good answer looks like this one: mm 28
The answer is mm 9.41
